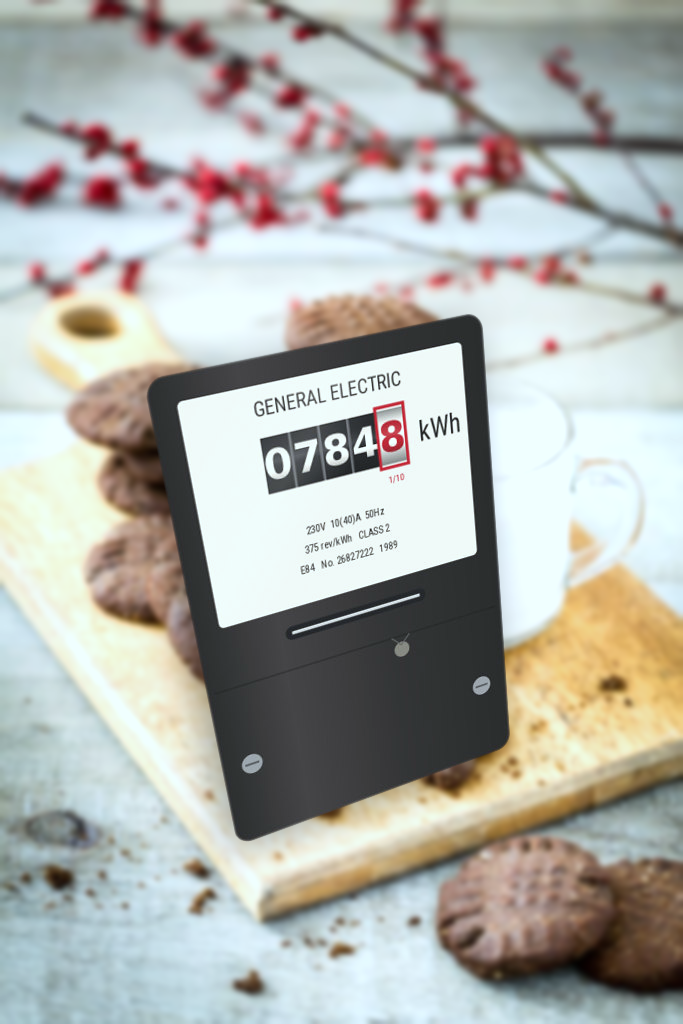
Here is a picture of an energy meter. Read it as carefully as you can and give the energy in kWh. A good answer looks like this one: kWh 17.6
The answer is kWh 784.8
